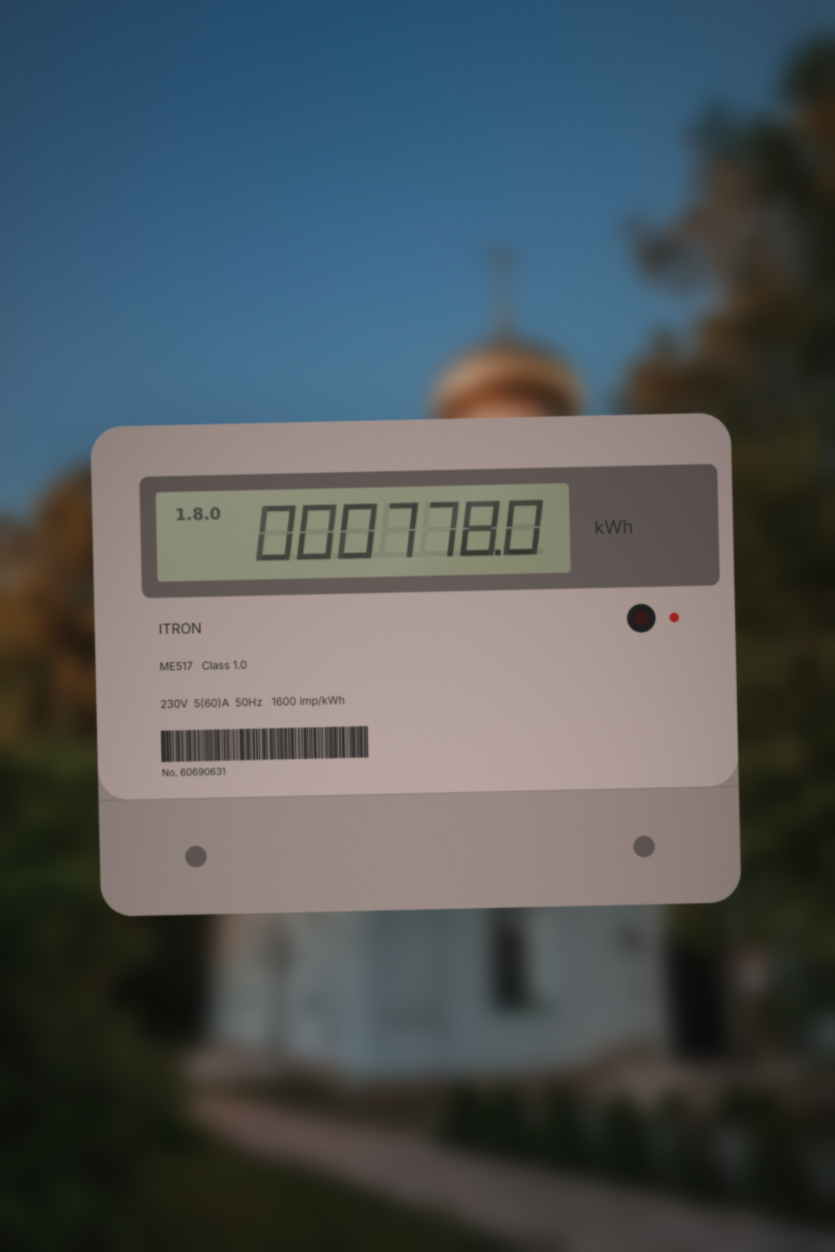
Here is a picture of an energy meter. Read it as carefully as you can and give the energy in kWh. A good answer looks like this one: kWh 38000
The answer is kWh 778.0
